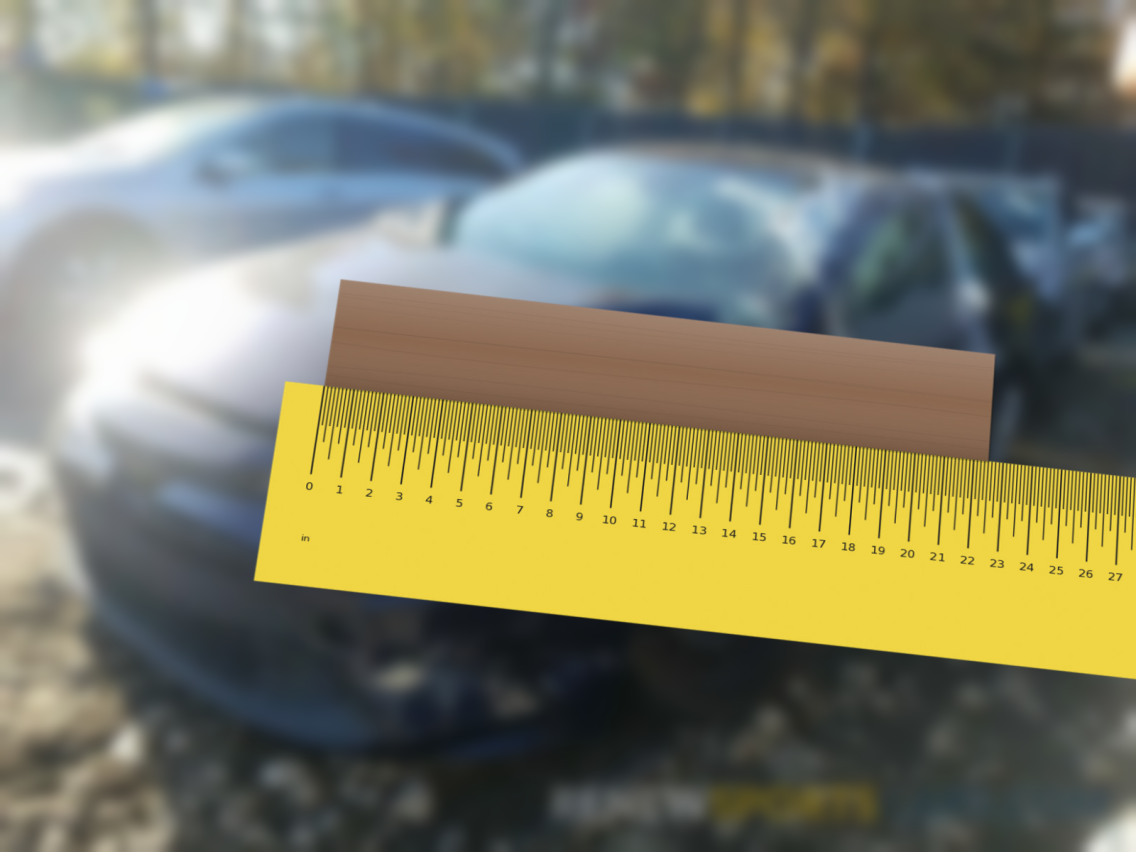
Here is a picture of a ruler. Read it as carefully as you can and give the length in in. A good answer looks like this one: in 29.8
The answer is in 22.5
